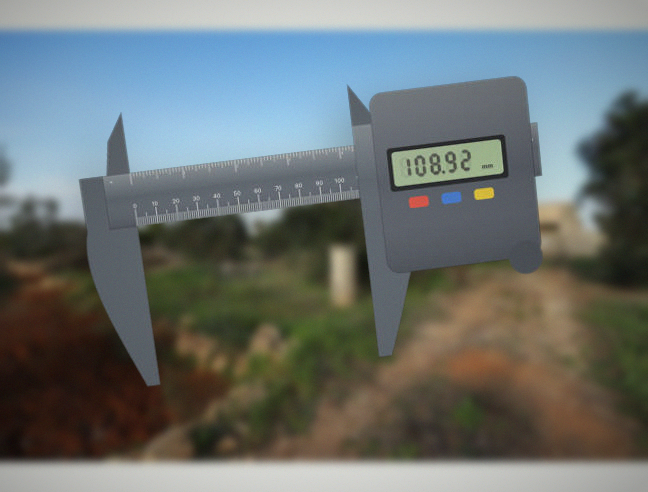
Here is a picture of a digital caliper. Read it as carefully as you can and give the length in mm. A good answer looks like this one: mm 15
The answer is mm 108.92
